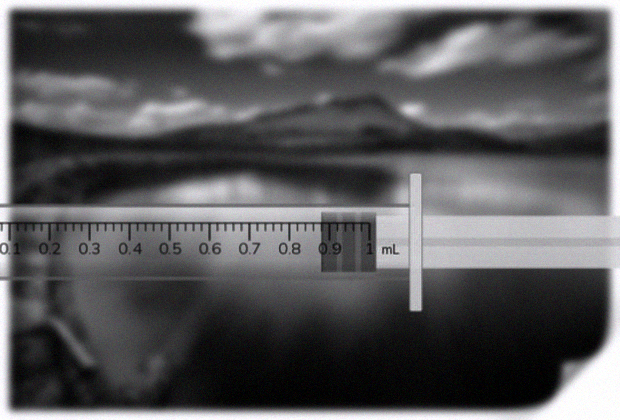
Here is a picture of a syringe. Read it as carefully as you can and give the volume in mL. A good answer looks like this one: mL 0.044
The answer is mL 0.88
